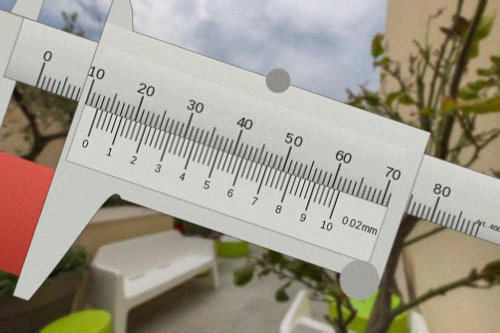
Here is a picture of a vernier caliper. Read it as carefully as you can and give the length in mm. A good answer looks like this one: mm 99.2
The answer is mm 12.5
